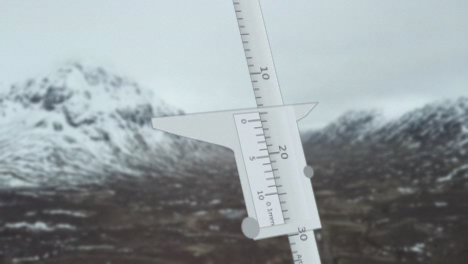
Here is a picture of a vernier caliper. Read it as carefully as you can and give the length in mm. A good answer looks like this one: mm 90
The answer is mm 15.8
